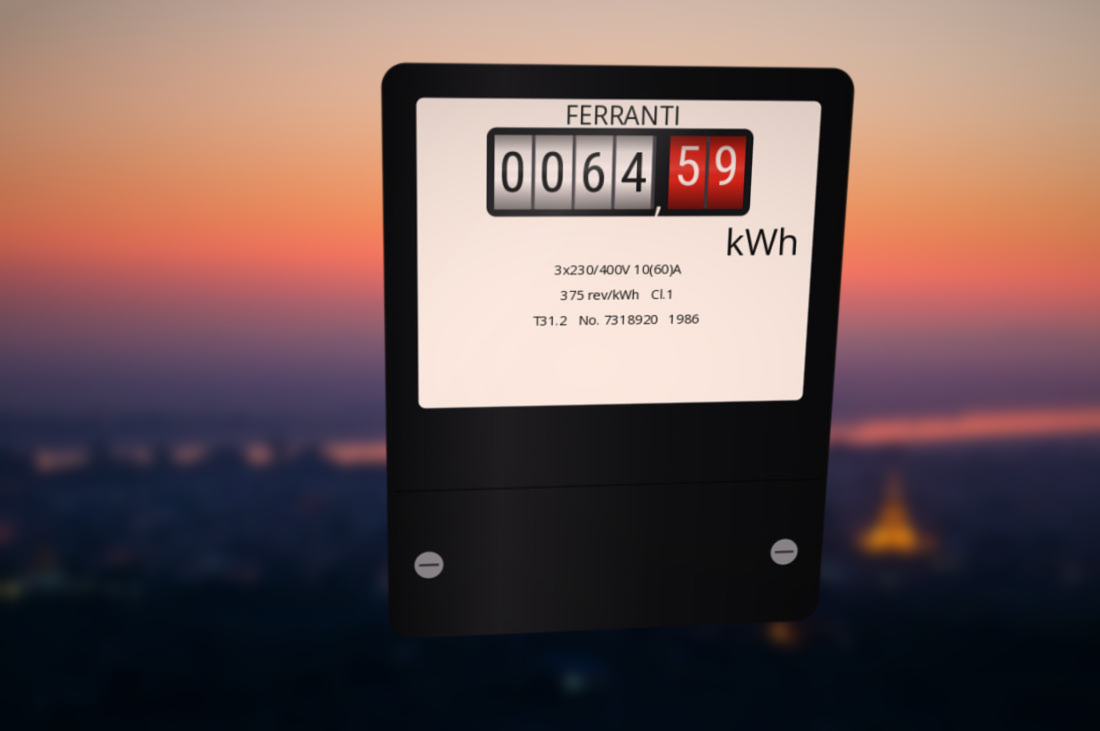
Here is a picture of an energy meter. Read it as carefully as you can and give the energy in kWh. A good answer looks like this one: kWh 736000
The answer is kWh 64.59
